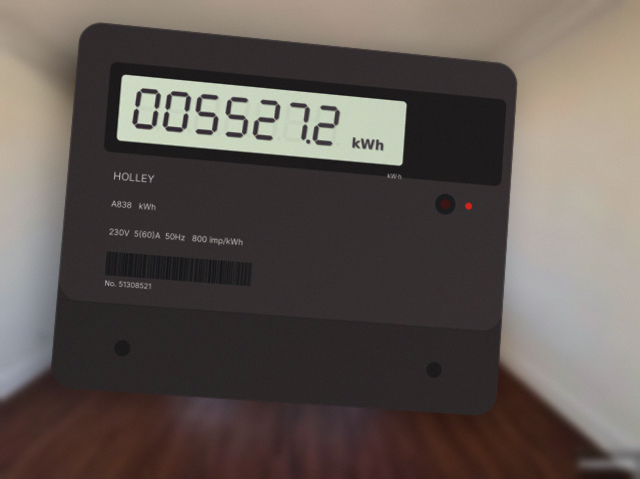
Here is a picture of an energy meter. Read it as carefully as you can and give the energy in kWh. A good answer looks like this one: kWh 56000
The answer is kWh 5527.2
